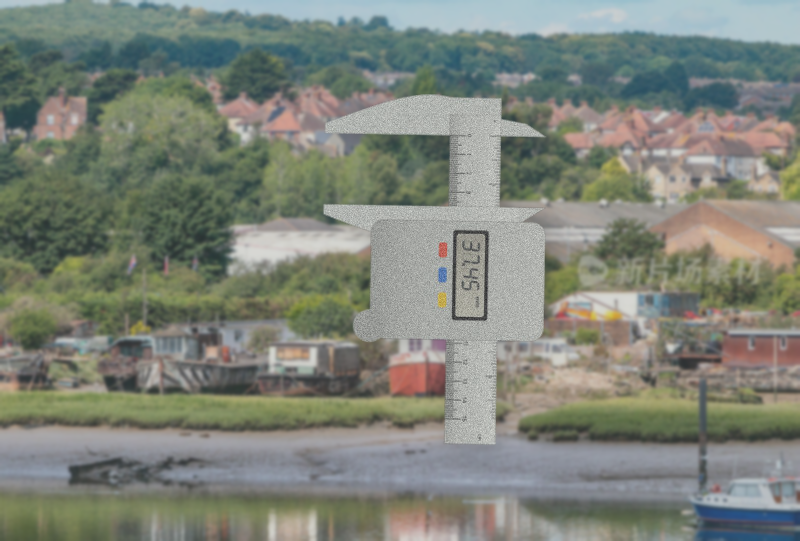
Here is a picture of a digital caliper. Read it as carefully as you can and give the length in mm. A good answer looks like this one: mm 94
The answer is mm 37.45
